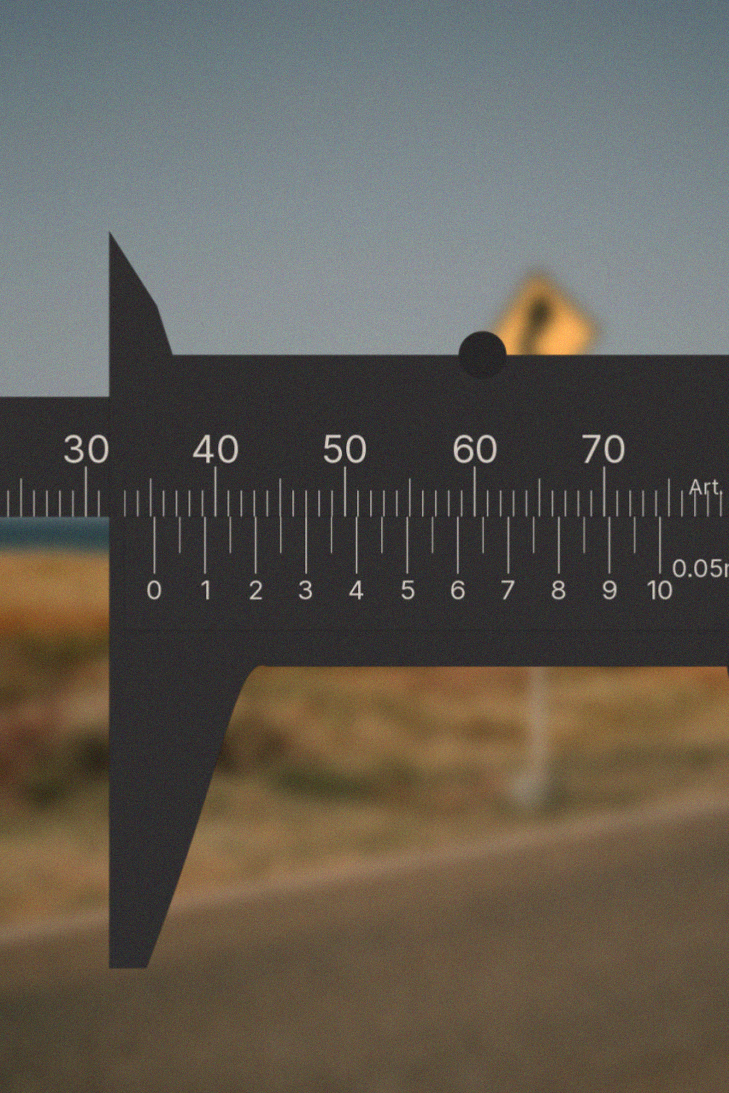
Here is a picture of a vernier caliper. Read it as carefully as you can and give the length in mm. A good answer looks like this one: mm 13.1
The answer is mm 35.3
